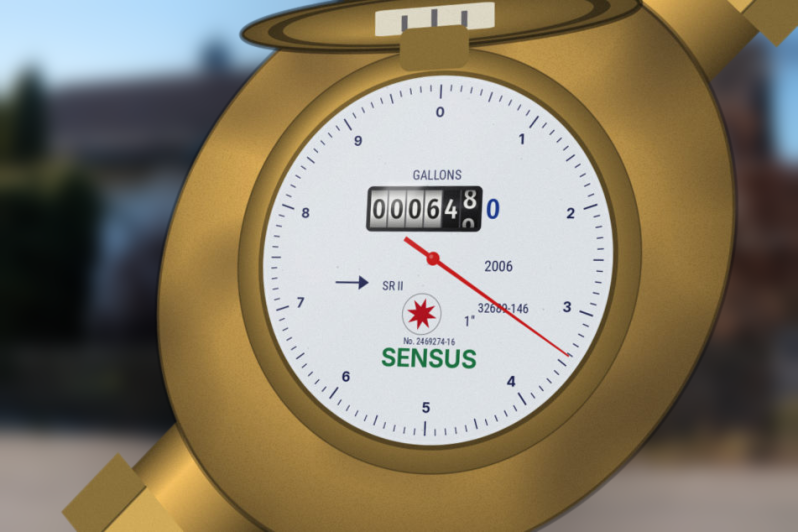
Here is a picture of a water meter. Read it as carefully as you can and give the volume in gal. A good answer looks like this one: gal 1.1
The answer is gal 6483.4
